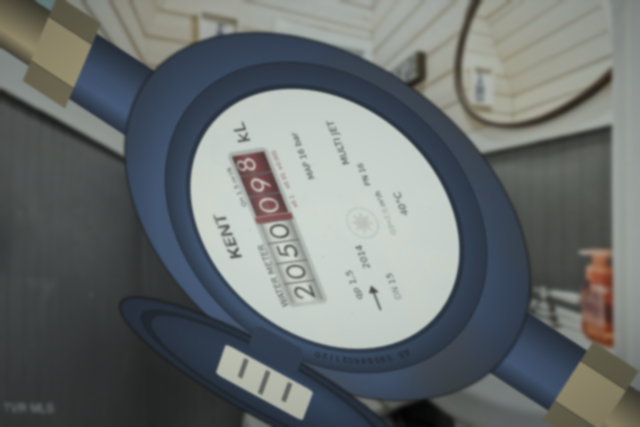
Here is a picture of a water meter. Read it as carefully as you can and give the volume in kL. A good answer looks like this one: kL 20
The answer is kL 2050.098
